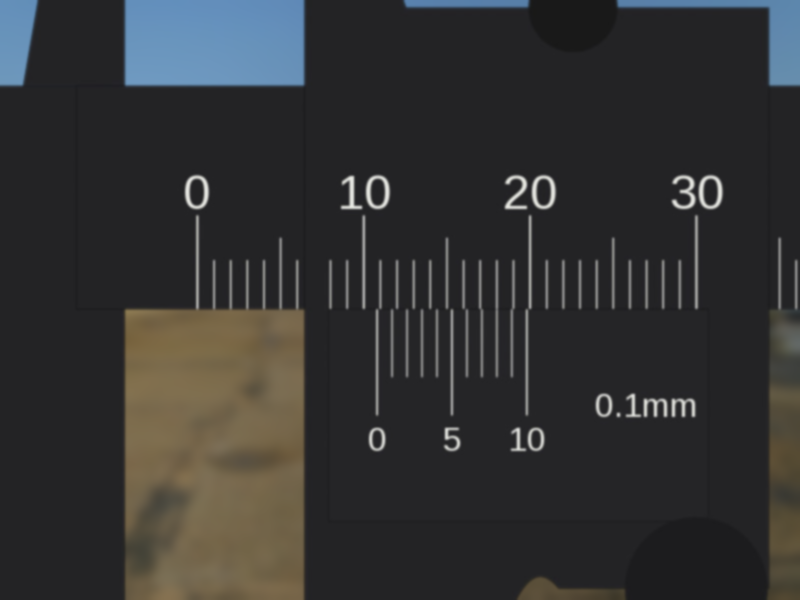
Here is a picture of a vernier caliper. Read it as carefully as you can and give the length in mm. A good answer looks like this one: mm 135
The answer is mm 10.8
